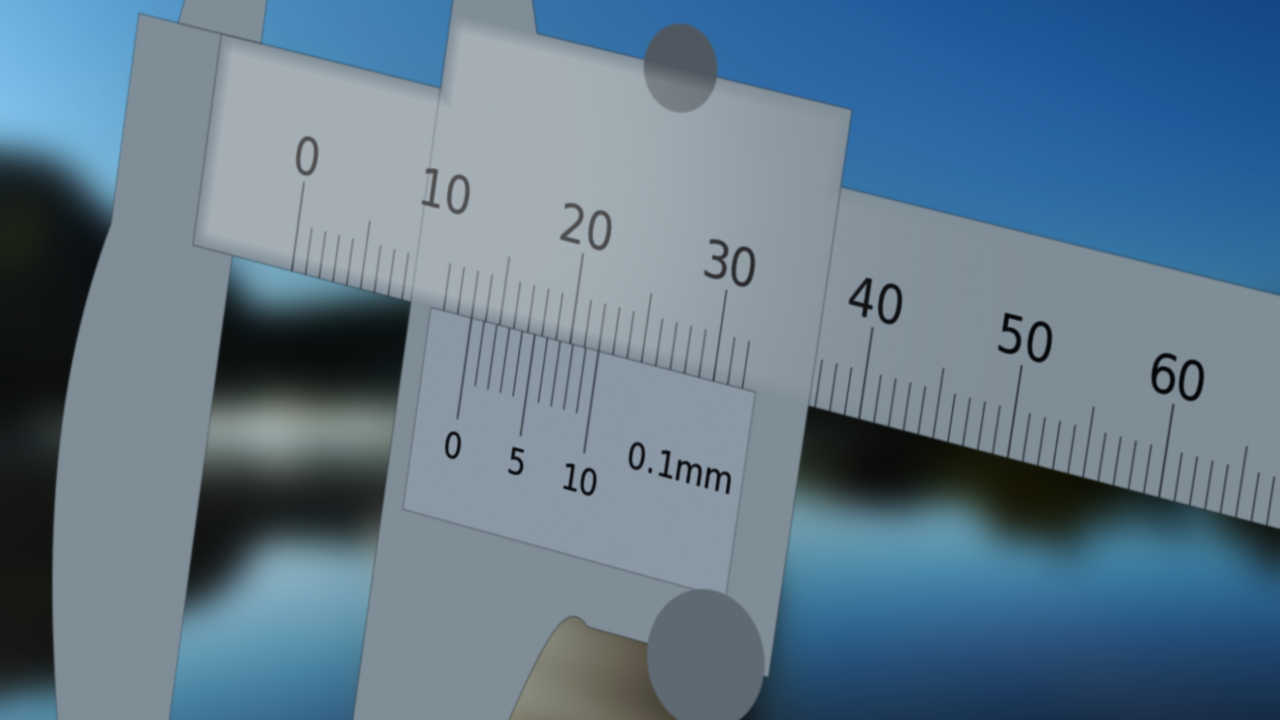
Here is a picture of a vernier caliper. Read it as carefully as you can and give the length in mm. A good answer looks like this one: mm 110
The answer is mm 13.0
